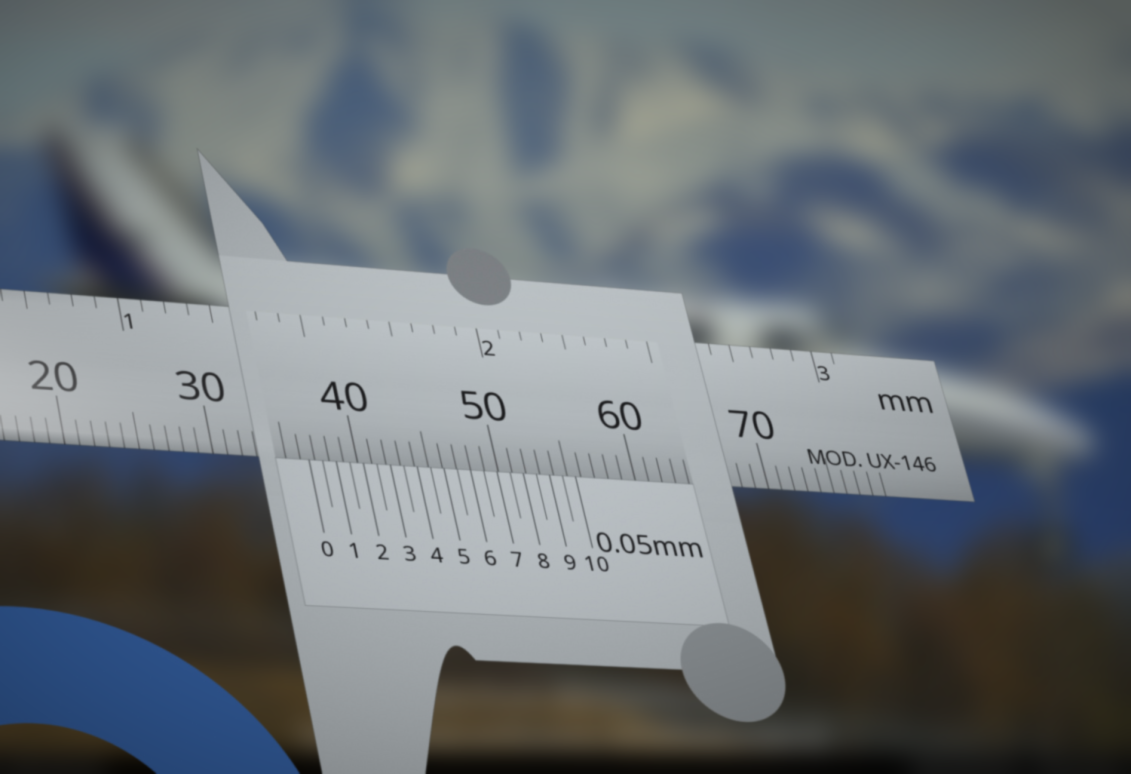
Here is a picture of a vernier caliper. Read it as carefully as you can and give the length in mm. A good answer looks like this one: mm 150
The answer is mm 36.6
